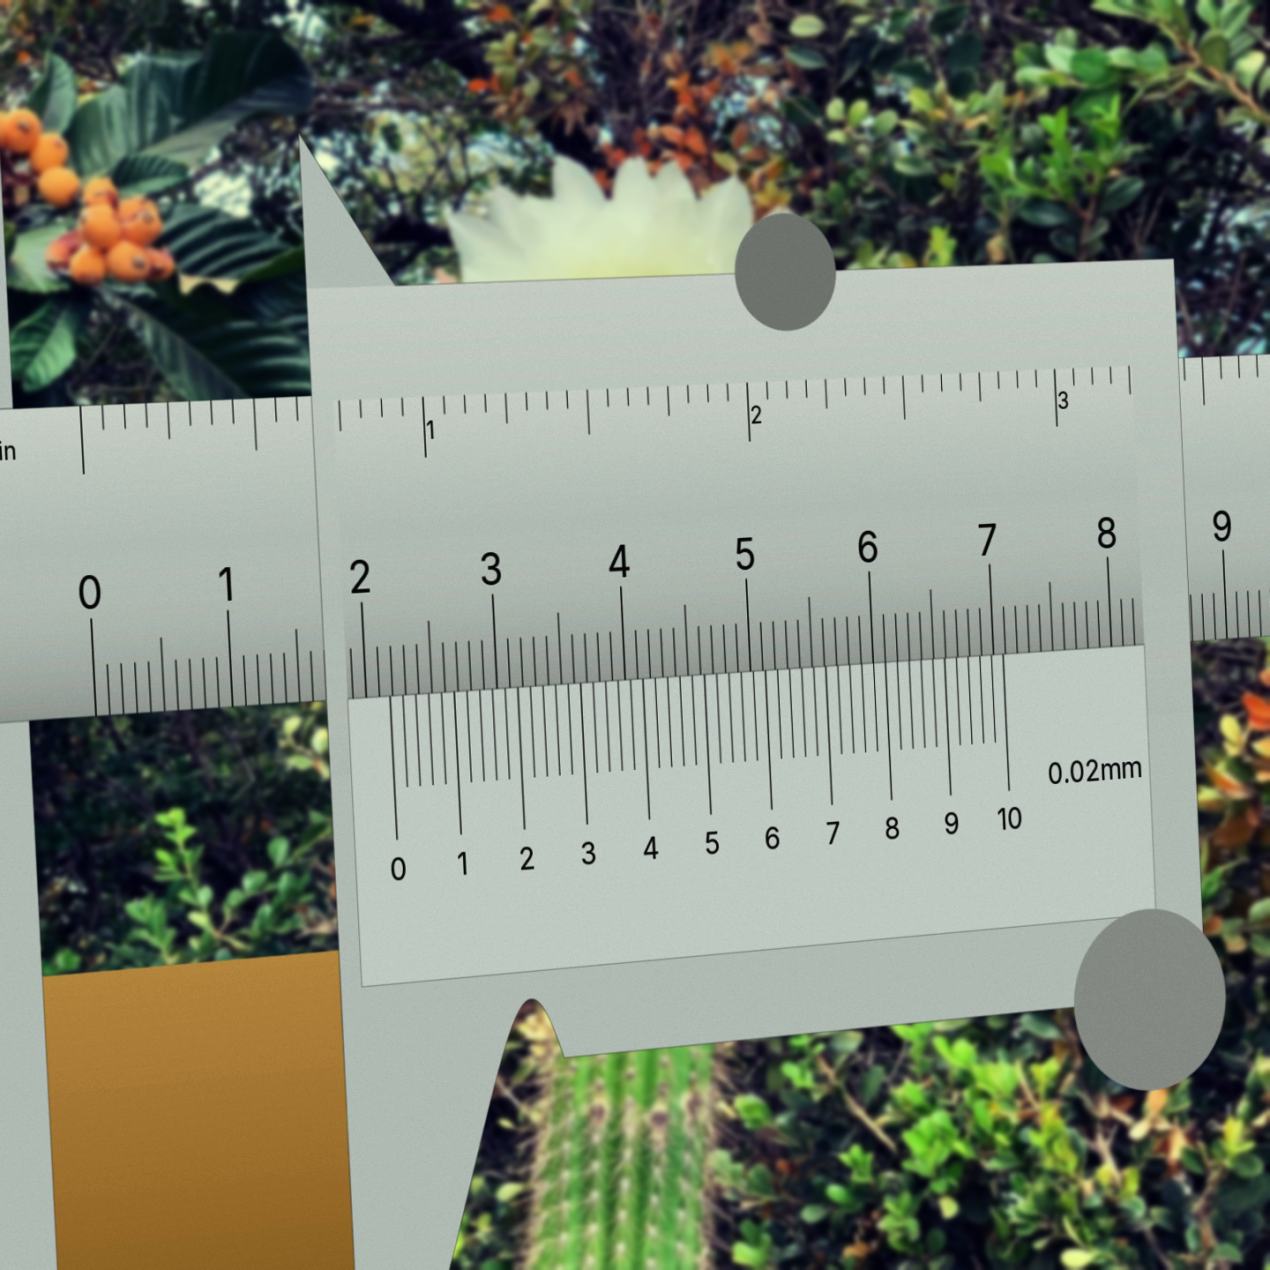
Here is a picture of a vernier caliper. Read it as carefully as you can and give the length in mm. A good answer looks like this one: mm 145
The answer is mm 21.8
